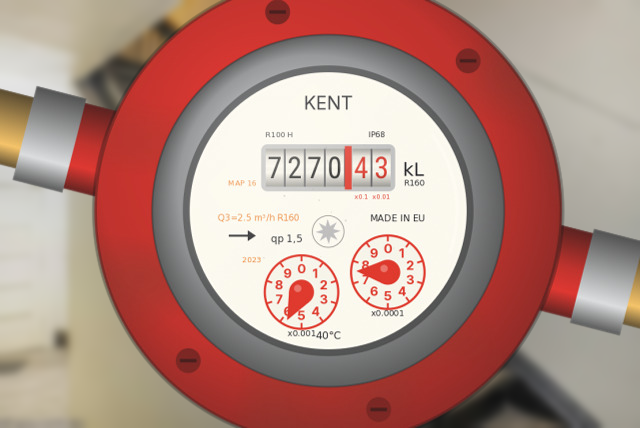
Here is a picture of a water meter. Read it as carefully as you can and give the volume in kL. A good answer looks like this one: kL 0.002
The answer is kL 7270.4357
